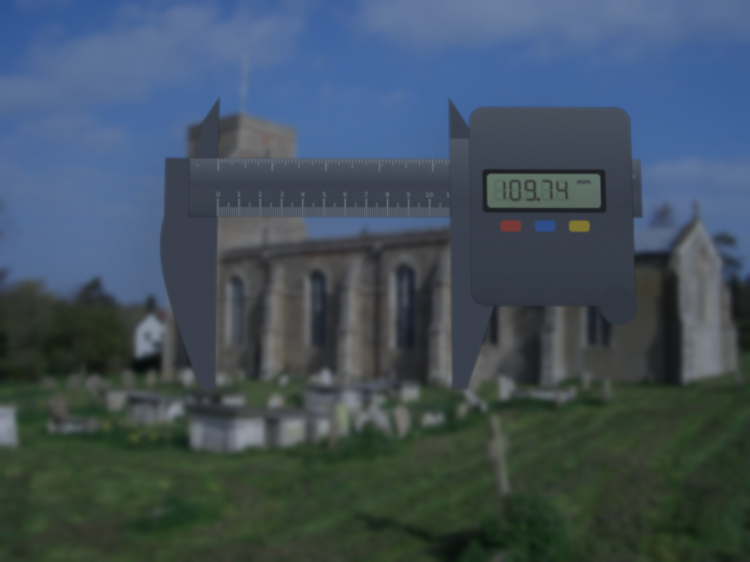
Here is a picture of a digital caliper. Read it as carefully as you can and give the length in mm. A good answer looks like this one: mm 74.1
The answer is mm 109.74
